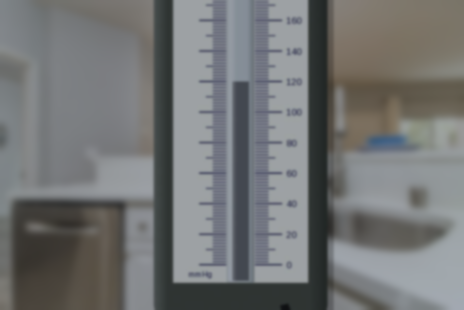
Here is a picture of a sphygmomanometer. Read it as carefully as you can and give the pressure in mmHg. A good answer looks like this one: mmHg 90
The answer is mmHg 120
